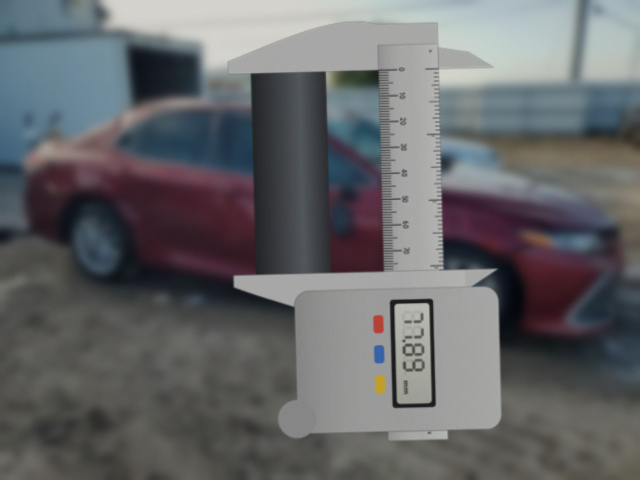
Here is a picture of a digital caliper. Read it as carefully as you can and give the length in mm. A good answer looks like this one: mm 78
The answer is mm 77.89
